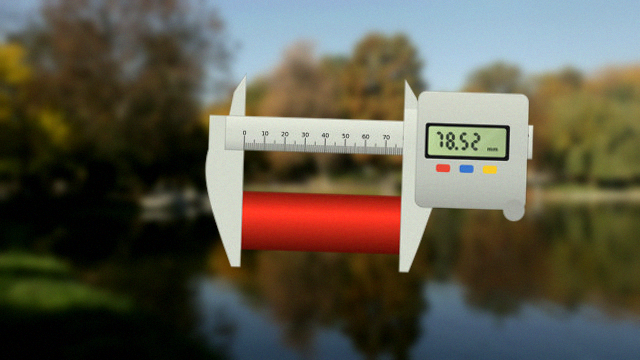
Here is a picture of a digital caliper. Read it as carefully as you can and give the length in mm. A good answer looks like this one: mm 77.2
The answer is mm 78.52
